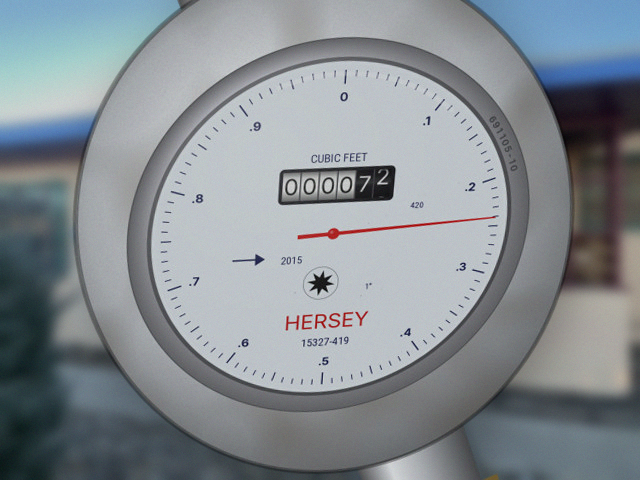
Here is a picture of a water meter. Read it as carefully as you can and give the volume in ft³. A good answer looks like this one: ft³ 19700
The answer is ft³ 72.24
